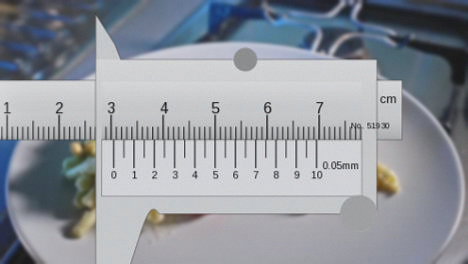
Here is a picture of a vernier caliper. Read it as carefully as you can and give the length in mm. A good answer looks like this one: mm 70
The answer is mm 30.5
